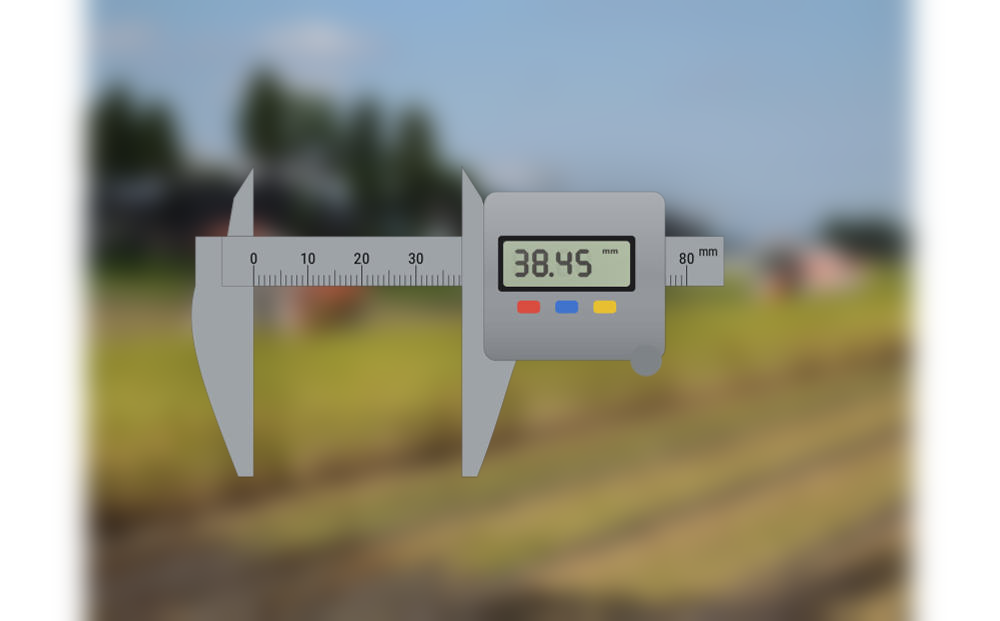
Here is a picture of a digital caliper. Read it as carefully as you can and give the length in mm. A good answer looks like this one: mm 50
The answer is mm 38.45
